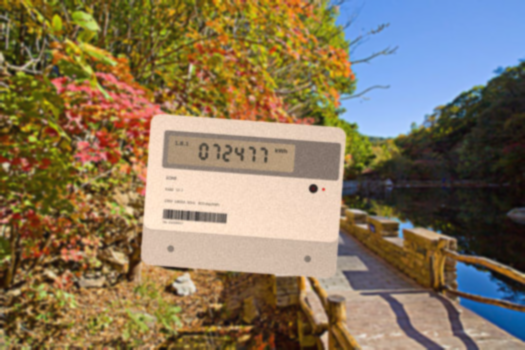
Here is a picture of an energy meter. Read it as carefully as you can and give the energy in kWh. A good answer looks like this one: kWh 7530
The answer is kWh 72477
